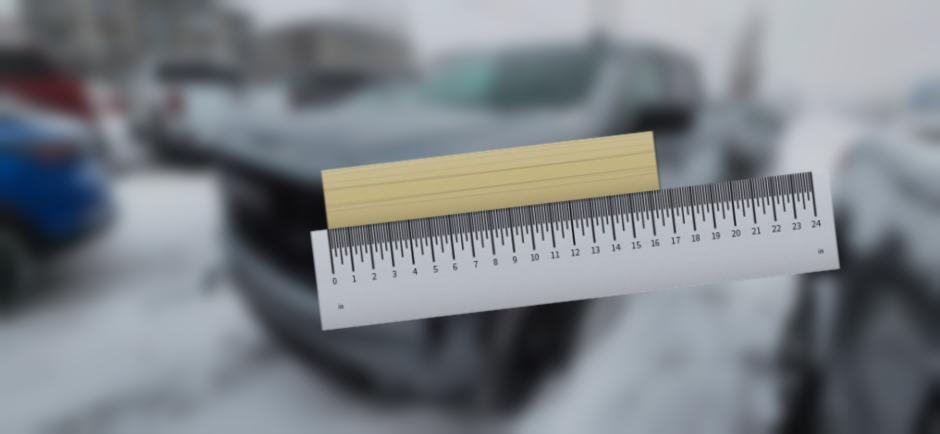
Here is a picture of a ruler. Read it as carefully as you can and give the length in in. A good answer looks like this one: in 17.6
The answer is in 16.5
